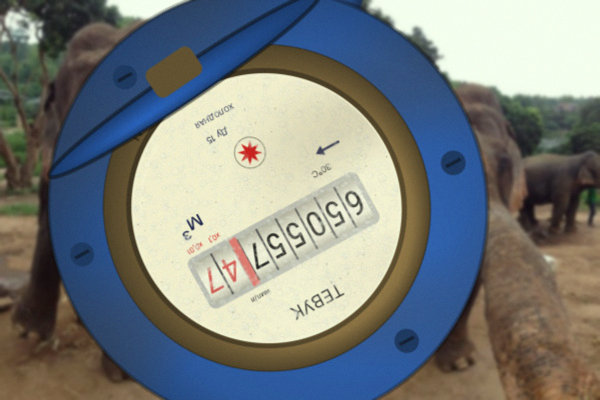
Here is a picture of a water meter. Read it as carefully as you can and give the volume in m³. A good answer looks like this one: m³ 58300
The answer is m³ 650557.47
